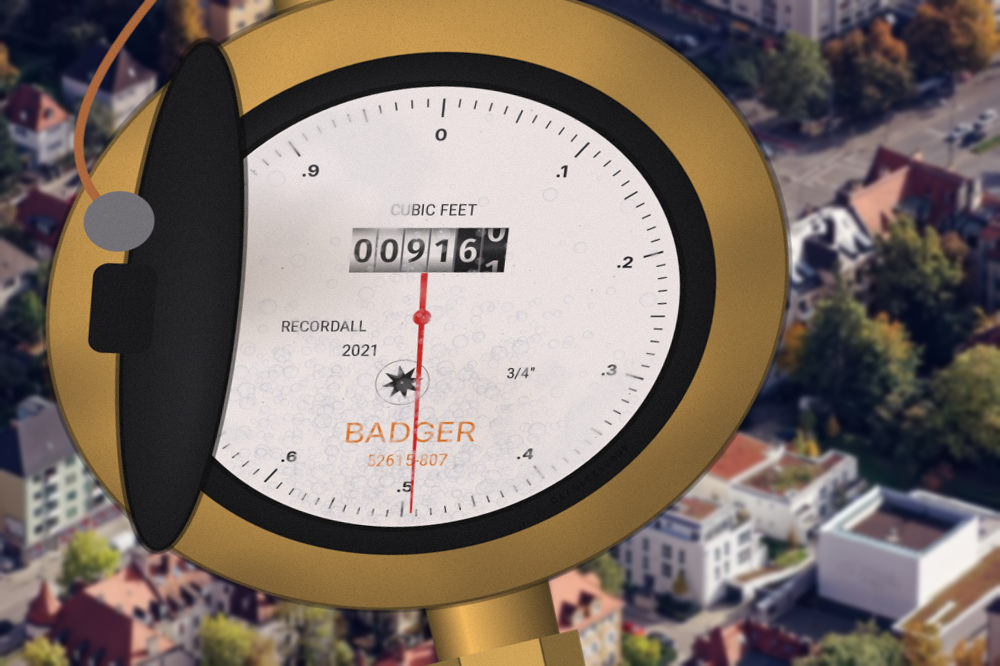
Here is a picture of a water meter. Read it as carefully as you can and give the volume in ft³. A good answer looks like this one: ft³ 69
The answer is ft³ 9160.49
